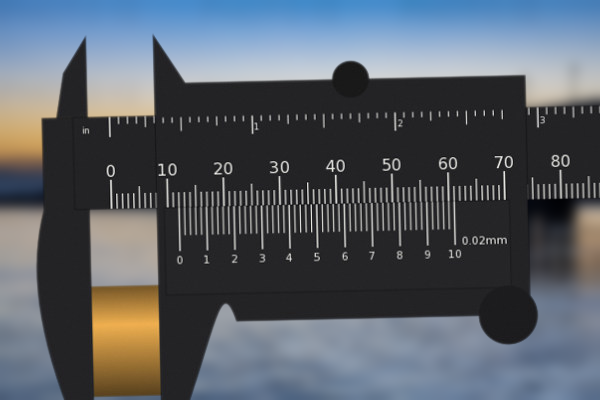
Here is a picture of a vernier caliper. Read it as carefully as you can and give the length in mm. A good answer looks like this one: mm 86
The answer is mm 12.0
